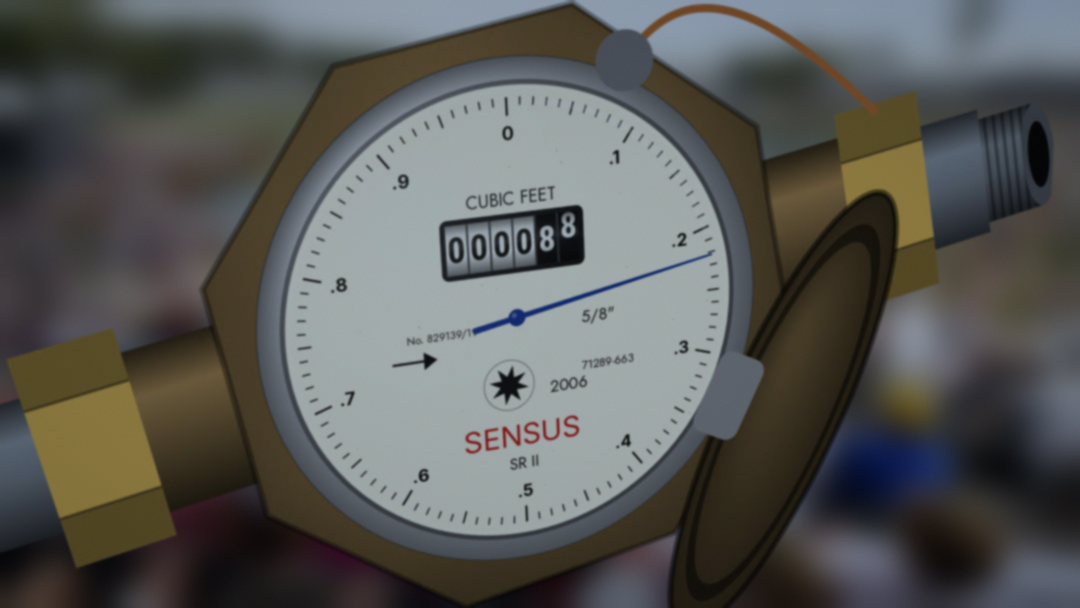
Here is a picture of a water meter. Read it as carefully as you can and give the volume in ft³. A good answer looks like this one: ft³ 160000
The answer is ft³ 88.22
